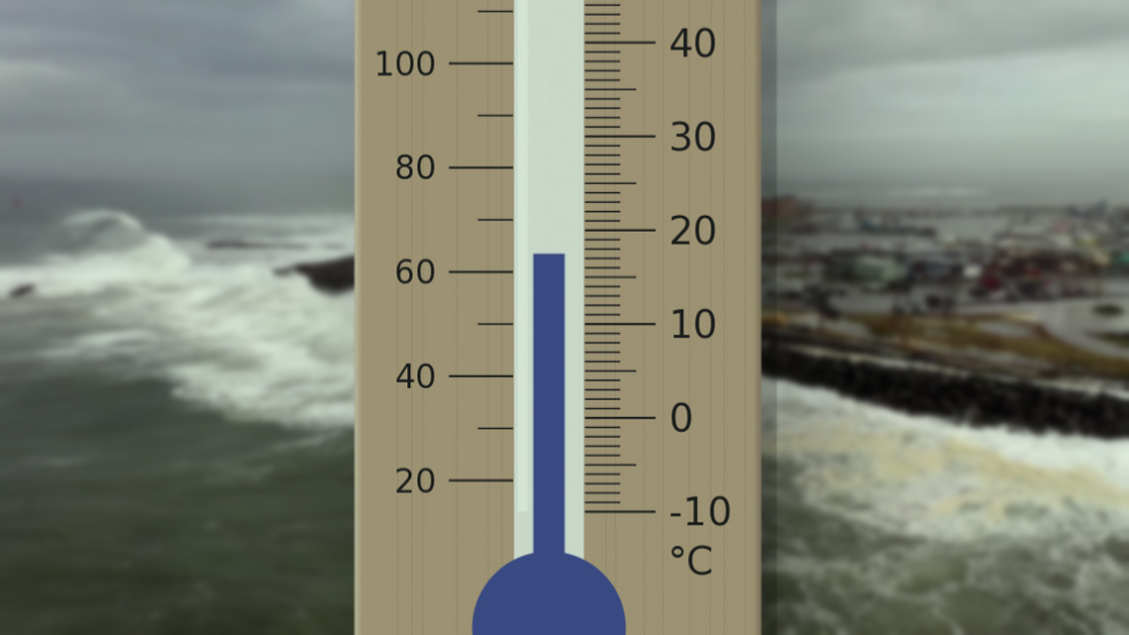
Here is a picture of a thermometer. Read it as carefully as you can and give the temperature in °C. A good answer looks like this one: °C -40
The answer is °C 17.5
